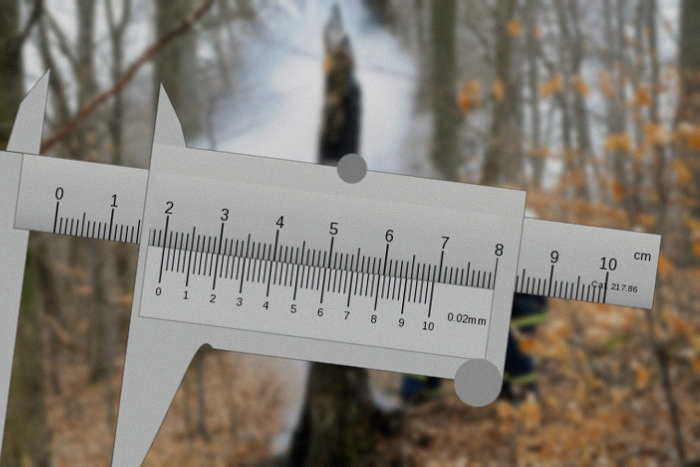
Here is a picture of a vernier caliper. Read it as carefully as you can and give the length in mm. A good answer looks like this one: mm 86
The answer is mm 20.0
